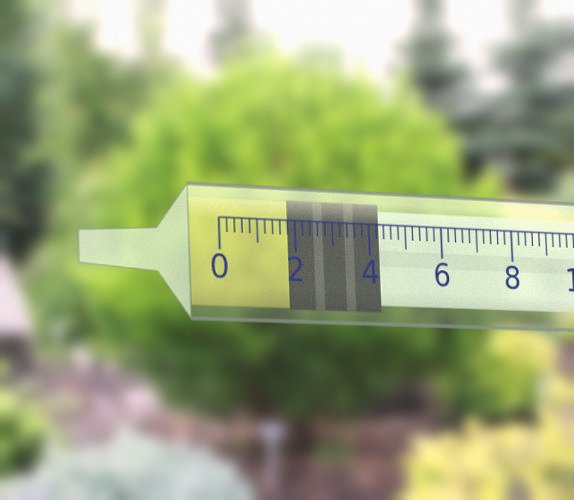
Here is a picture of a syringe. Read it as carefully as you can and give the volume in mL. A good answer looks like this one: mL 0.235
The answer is mL 1.8
